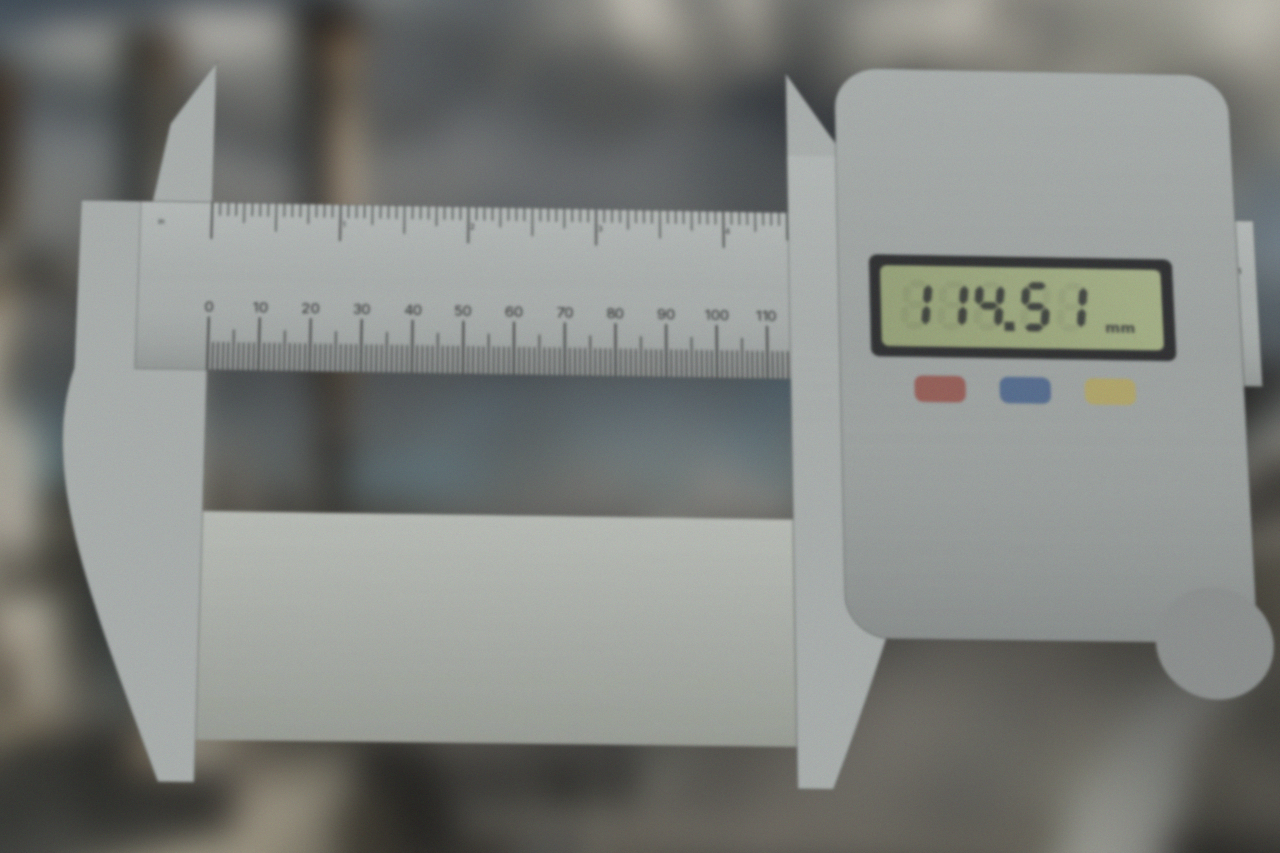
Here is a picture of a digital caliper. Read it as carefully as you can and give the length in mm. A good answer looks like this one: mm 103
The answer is mm 114.51
